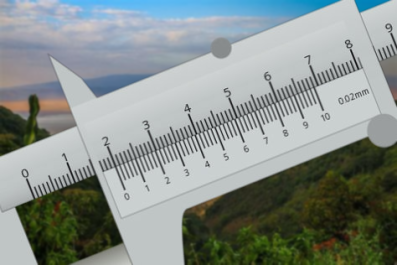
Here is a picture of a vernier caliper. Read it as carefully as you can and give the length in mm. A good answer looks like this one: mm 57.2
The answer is mm 20.0
